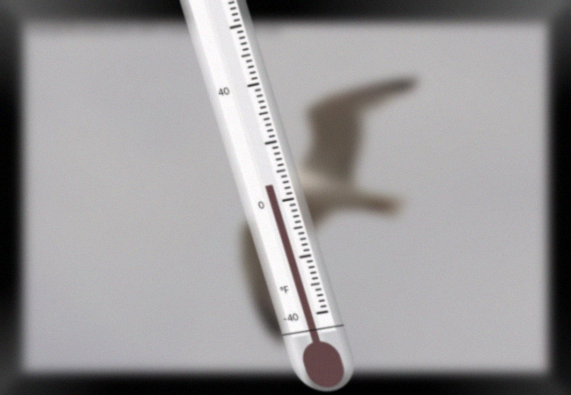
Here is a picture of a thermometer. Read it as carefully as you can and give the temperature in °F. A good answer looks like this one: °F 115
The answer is °F 6
